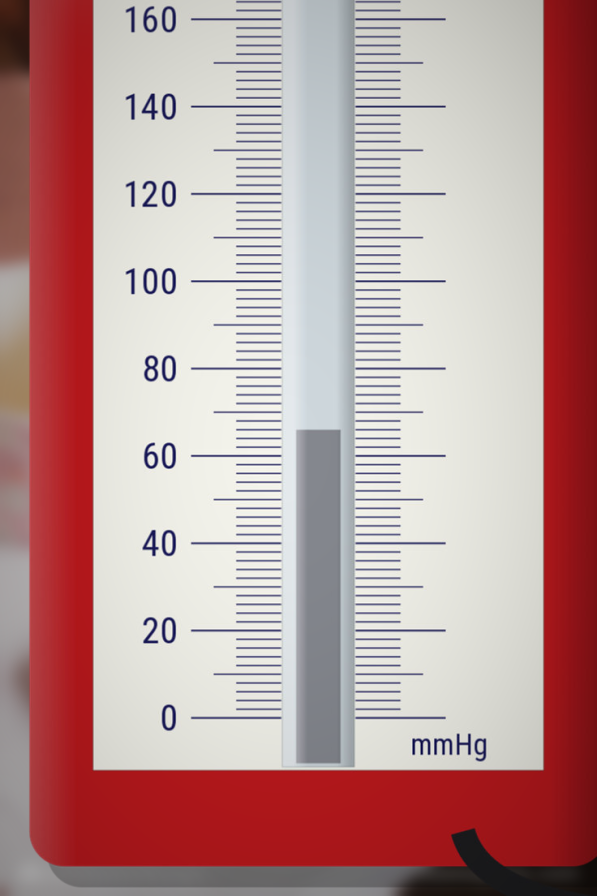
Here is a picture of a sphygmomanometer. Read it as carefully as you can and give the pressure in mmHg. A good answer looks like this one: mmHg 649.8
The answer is mmHg 66
